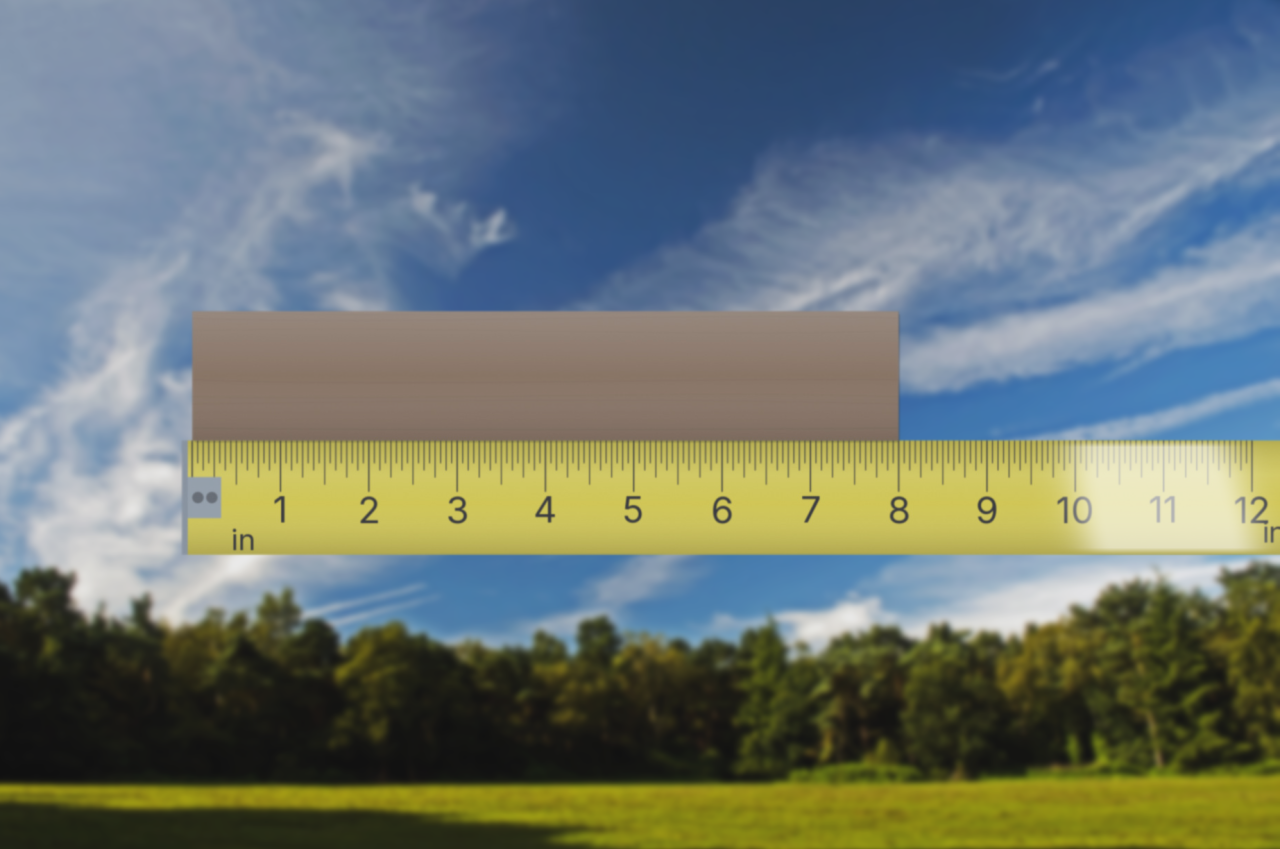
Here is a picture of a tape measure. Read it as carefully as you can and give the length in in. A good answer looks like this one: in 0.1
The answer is in 8
